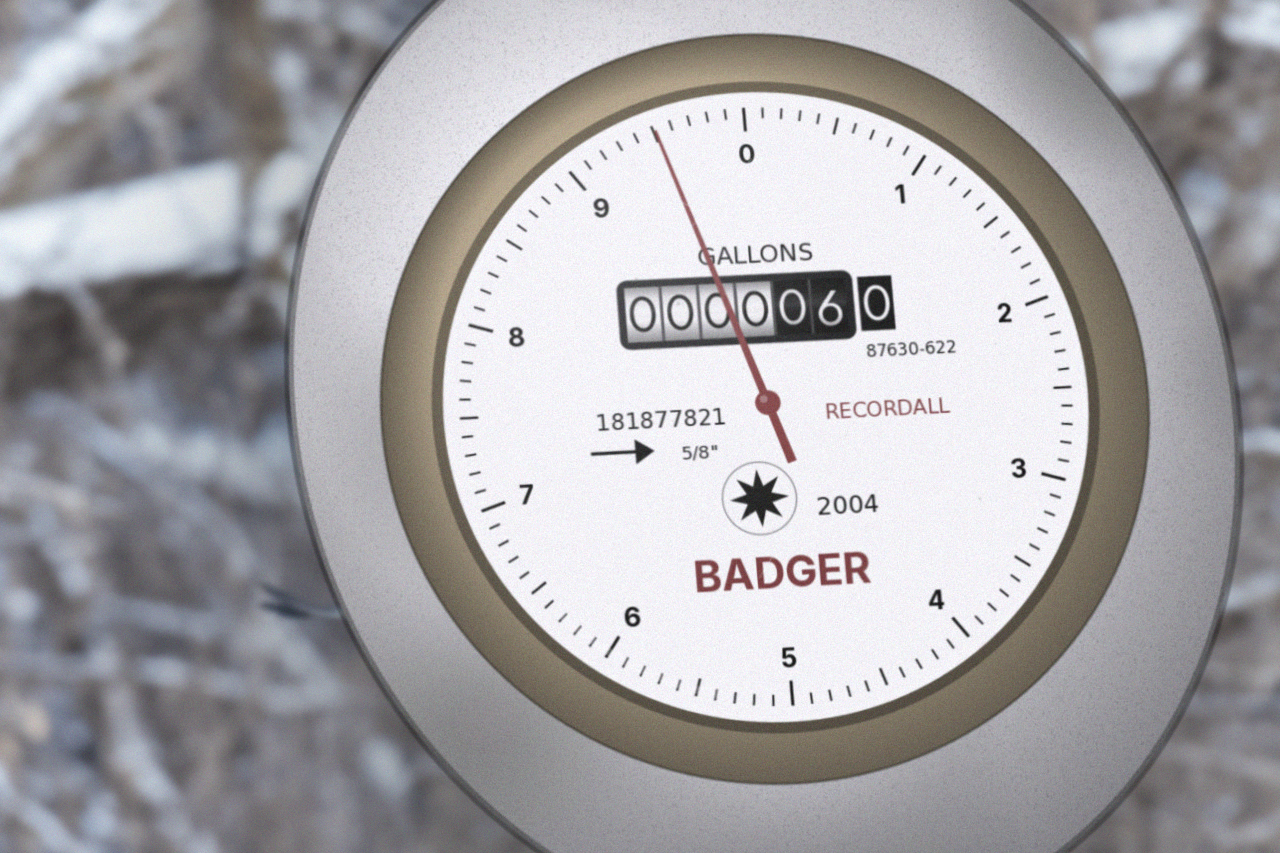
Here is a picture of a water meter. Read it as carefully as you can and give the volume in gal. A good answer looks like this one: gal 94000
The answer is gal 59.5
